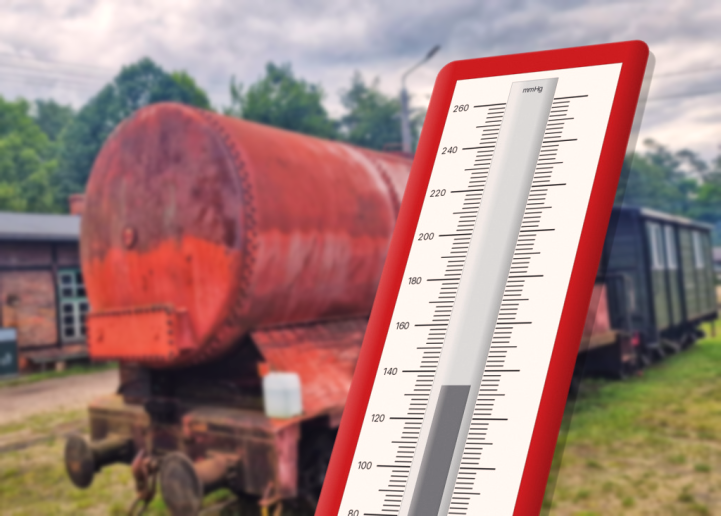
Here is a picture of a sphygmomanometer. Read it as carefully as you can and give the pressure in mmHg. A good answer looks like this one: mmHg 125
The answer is mmHg 134
